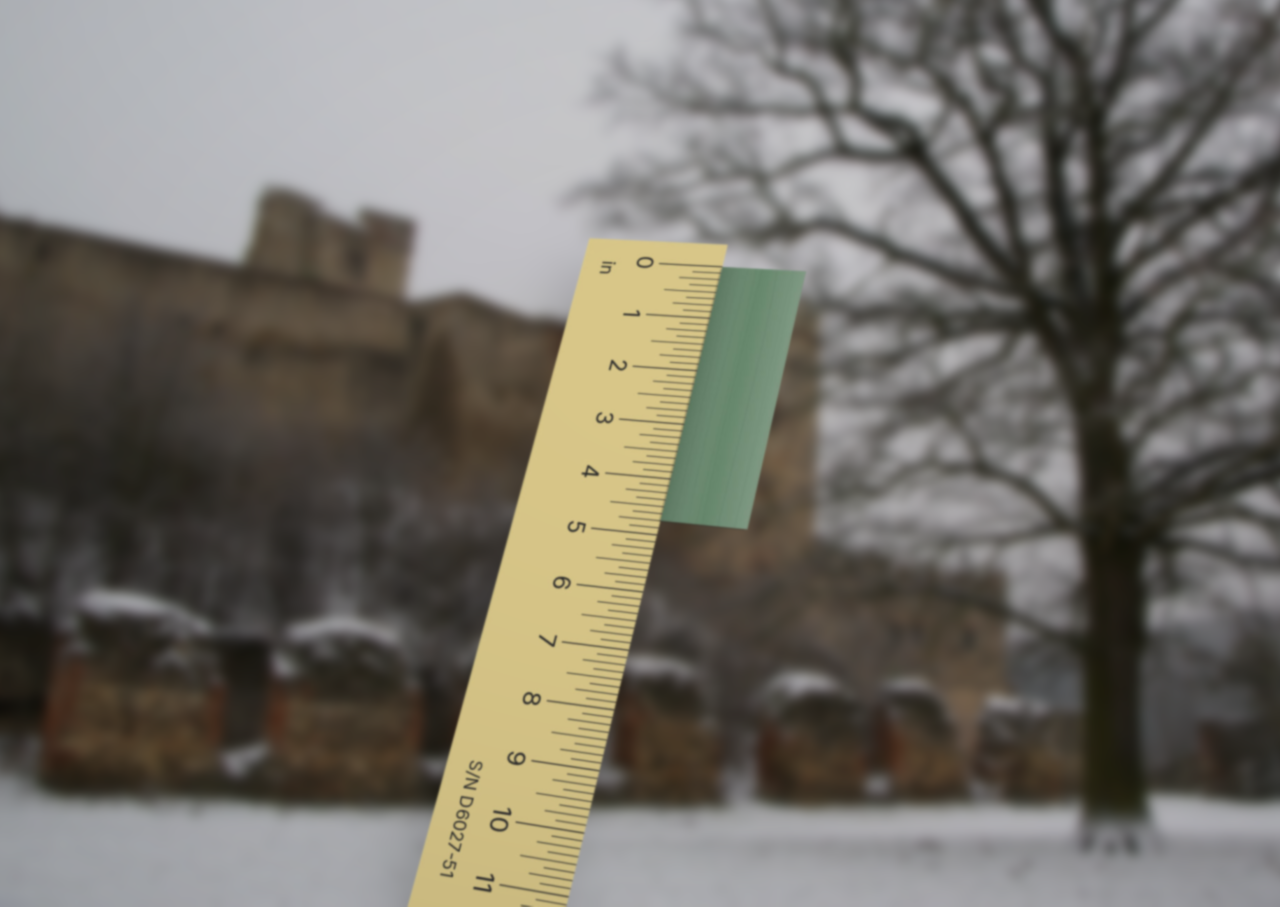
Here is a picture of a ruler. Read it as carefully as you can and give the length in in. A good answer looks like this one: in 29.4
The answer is in 4.75
